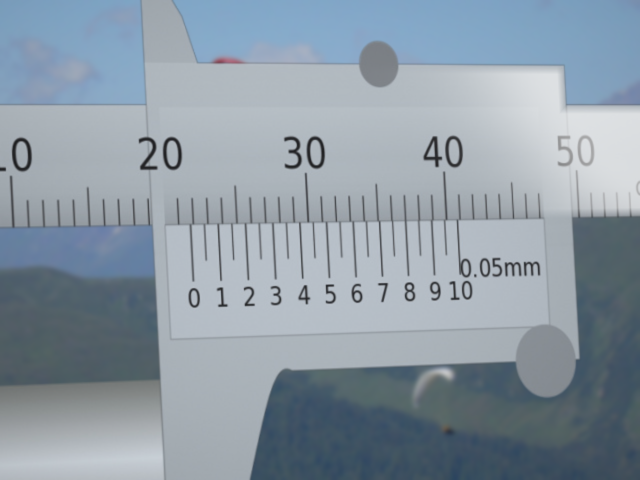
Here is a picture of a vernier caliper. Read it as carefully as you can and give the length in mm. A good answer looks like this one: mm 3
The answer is mm 21.8
